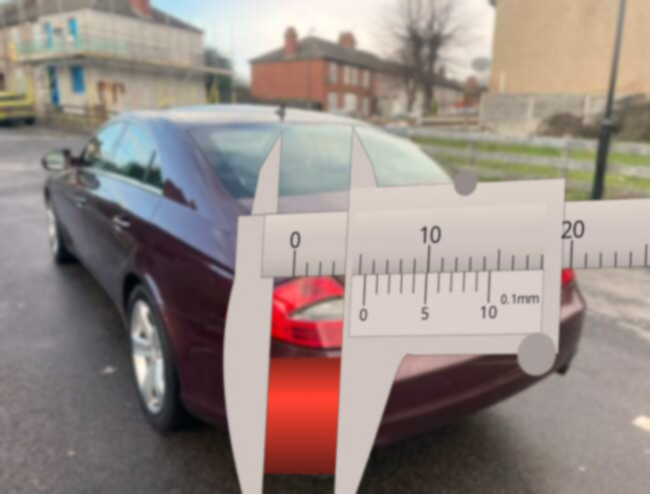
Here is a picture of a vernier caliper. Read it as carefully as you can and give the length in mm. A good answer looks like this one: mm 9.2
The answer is mm 5.4
